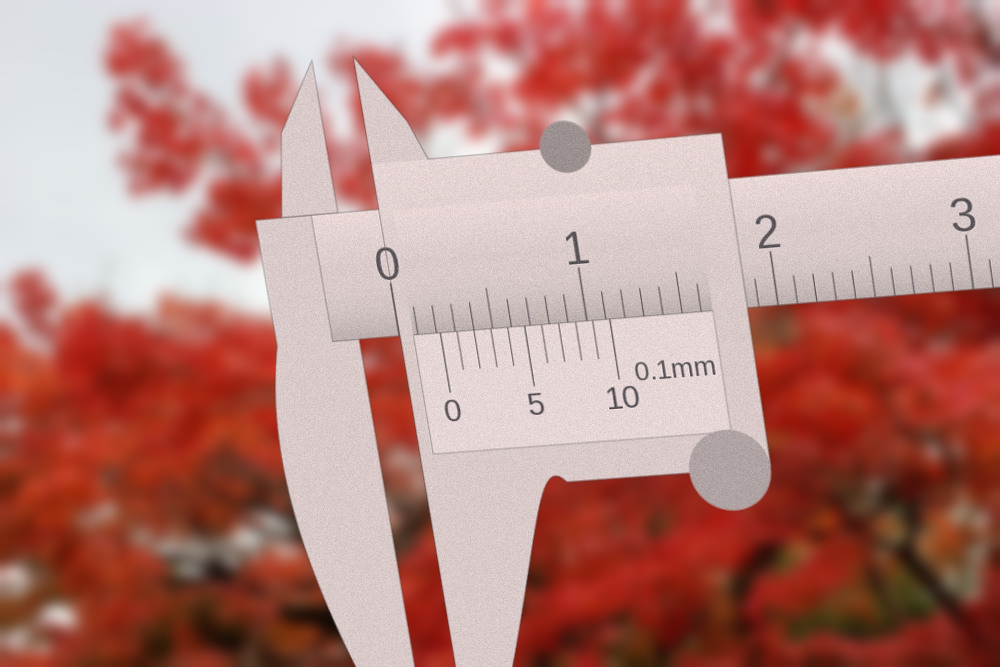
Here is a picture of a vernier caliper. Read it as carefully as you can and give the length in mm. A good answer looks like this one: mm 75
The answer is mm 2.2
